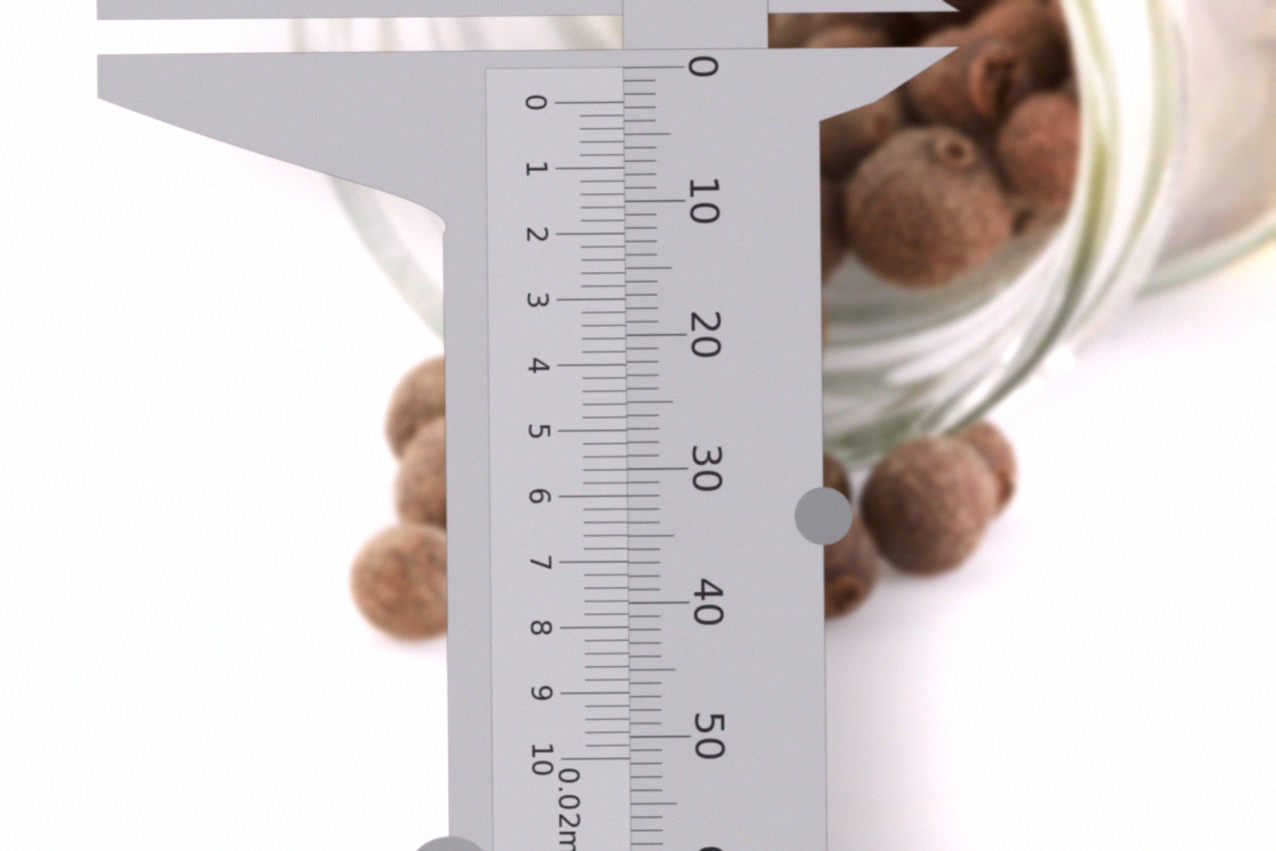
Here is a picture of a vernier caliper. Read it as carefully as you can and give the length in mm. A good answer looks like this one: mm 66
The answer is mm 2.6
